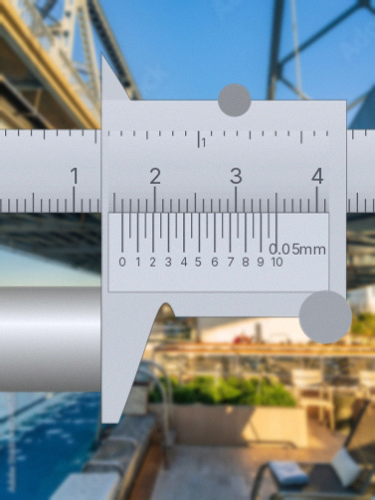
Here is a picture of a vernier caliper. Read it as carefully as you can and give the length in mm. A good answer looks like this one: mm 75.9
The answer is mm 16.0
